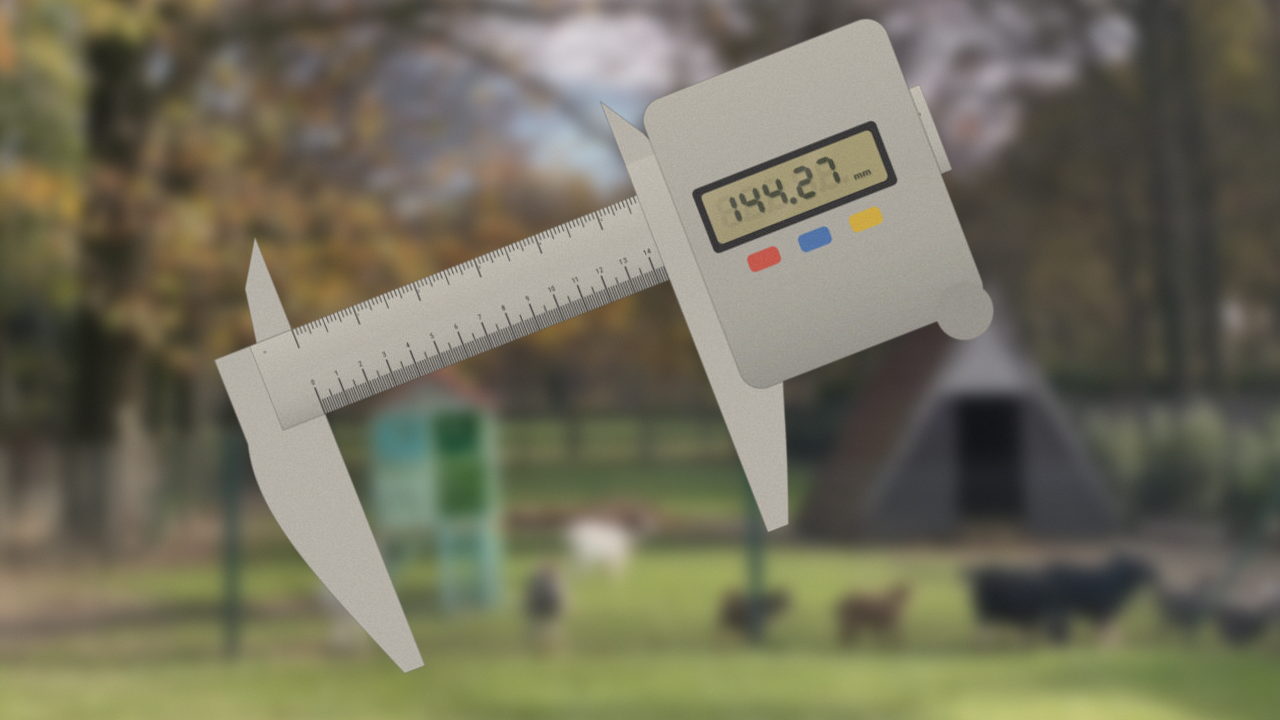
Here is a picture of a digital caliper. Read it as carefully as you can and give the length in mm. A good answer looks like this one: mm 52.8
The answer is mm 144.27
